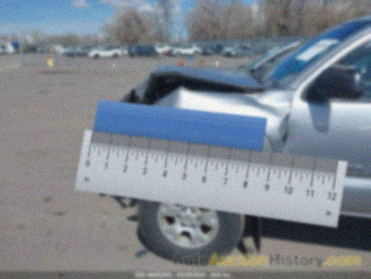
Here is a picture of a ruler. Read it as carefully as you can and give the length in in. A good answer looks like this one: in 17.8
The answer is in 8.5
